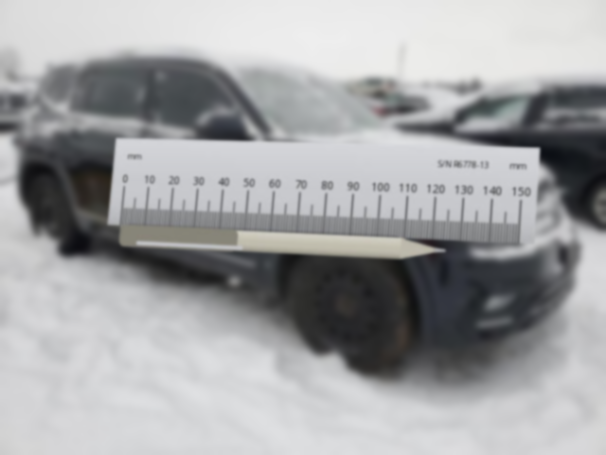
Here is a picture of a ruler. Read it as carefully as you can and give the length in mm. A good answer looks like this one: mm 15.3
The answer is mm 125
